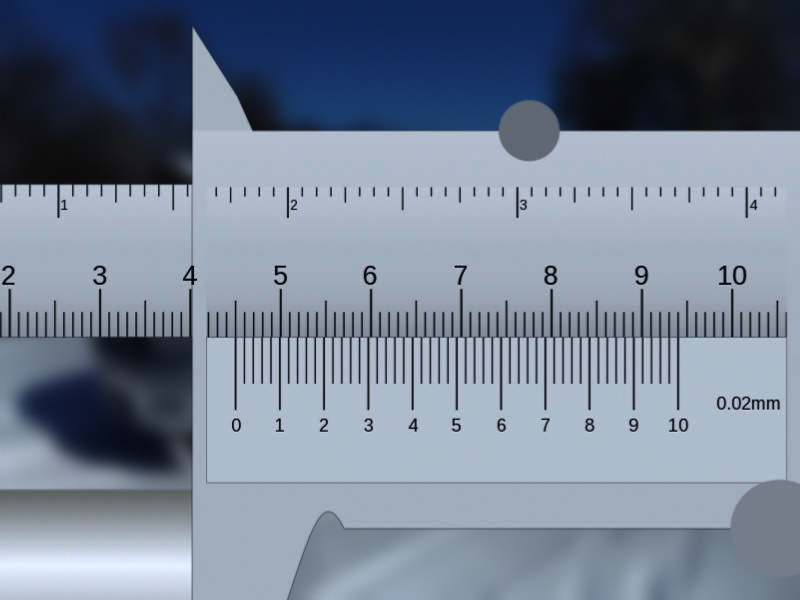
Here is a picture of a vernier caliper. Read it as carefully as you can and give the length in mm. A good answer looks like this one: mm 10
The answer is mm 45.0
